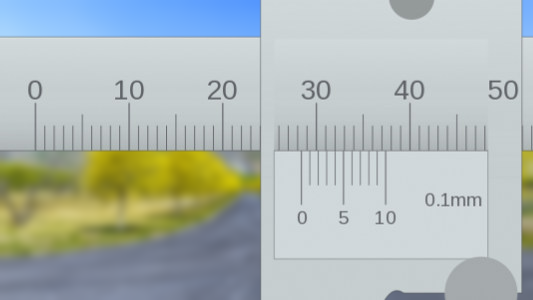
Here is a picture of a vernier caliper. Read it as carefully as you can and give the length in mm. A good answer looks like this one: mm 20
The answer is mm 28.4
